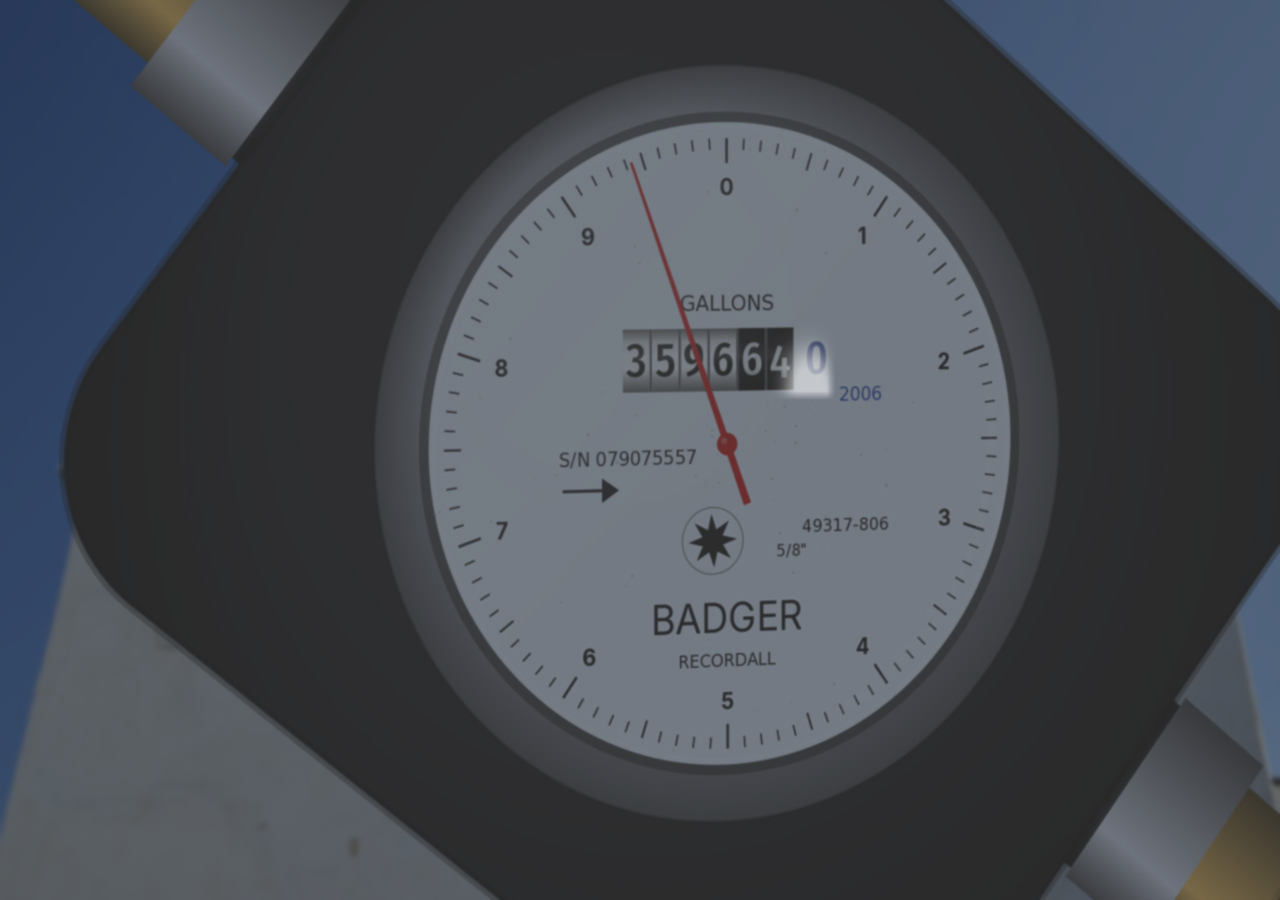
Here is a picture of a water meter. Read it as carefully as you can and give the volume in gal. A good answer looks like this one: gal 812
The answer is gal 3596639.4
